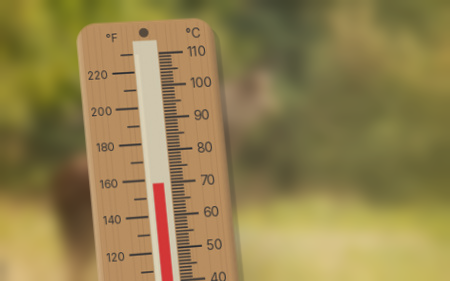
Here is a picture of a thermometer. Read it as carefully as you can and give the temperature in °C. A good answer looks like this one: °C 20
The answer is °C 70
